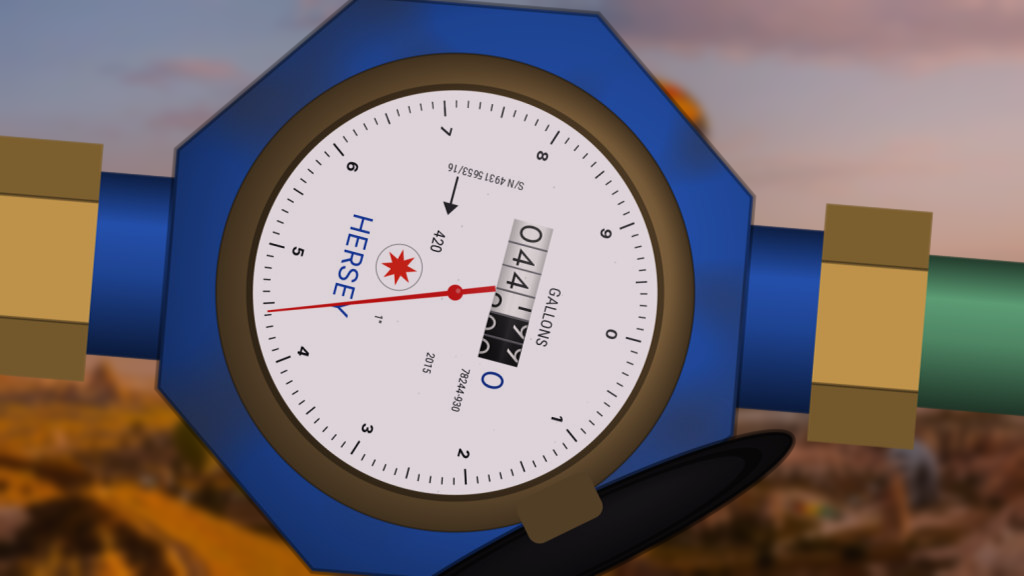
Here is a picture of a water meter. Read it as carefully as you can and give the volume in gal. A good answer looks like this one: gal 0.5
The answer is gal 441994.4
